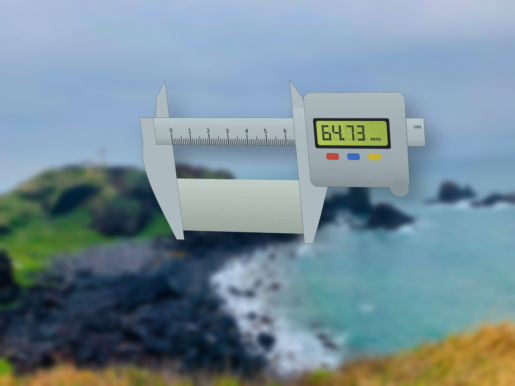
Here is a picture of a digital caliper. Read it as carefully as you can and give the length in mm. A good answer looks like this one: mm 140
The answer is mm 64.73
